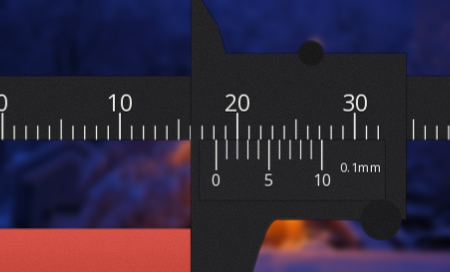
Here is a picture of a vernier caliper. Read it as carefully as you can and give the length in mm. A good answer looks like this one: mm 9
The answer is mm 18.2
